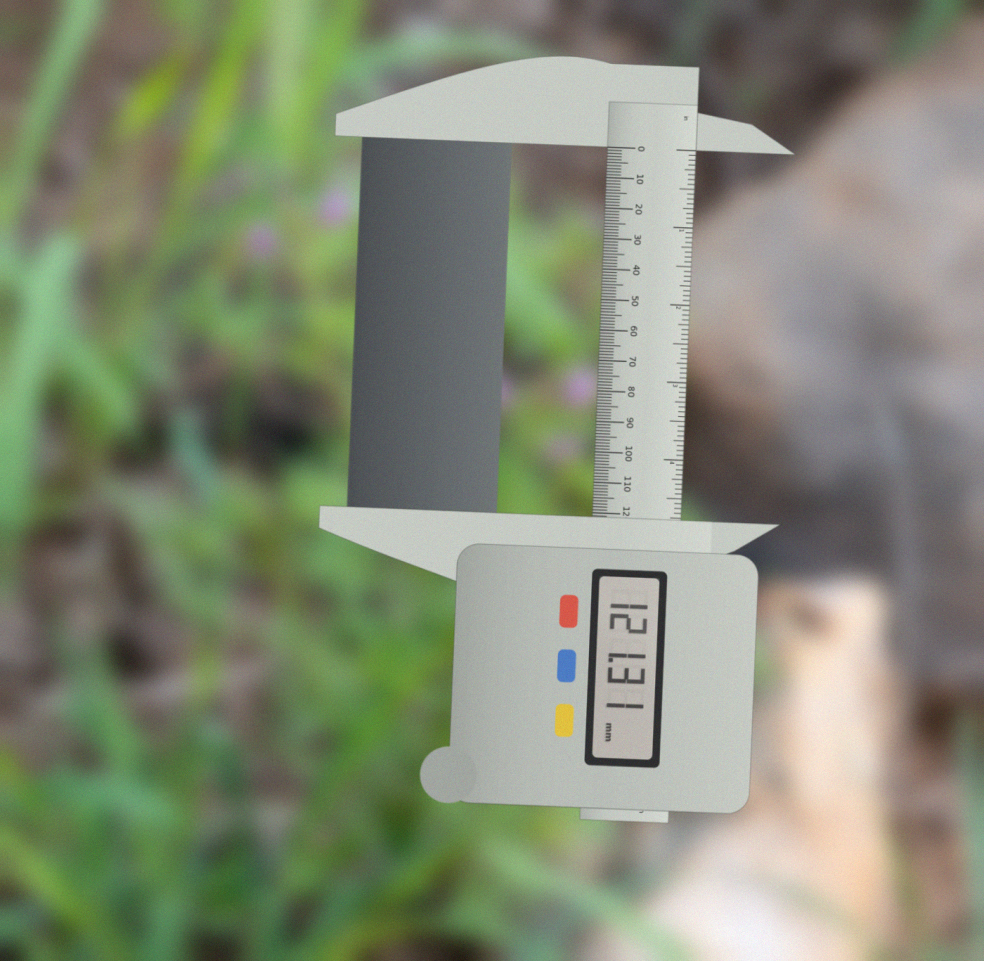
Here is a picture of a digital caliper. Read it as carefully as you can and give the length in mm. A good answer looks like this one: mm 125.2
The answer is mm 121.31
